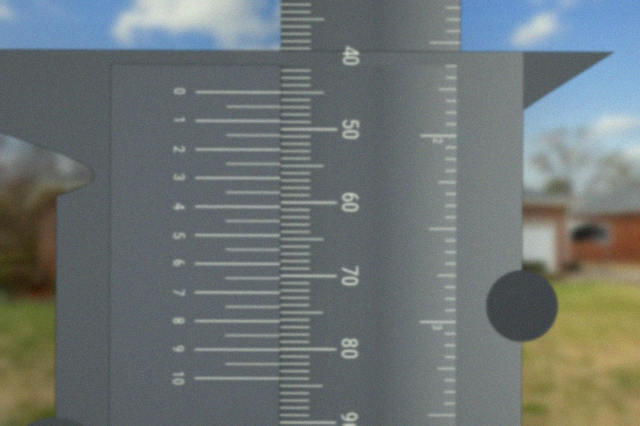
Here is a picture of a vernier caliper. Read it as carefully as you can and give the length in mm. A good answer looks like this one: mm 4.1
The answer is mm 45.0
